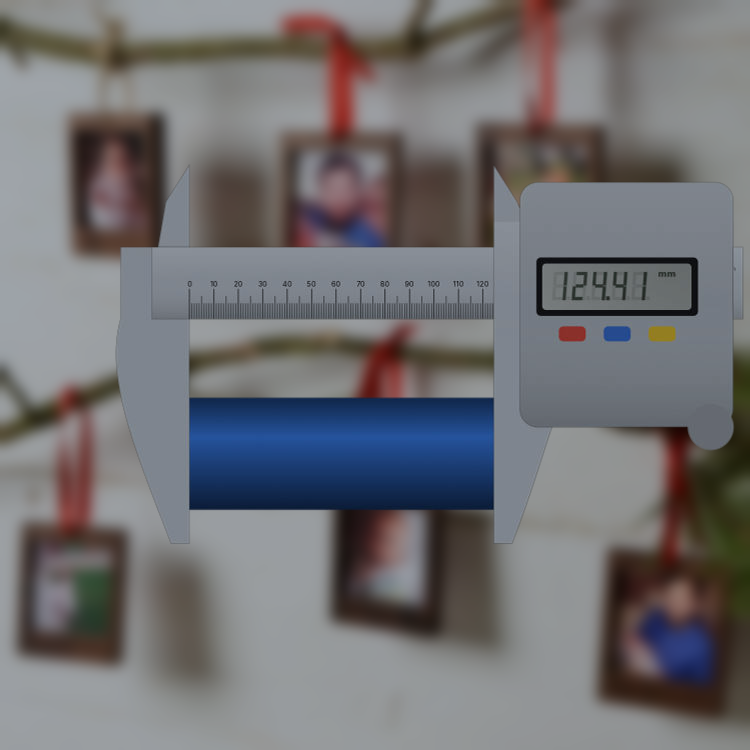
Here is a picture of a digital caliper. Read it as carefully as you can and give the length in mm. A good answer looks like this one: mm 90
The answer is mm 124.41
